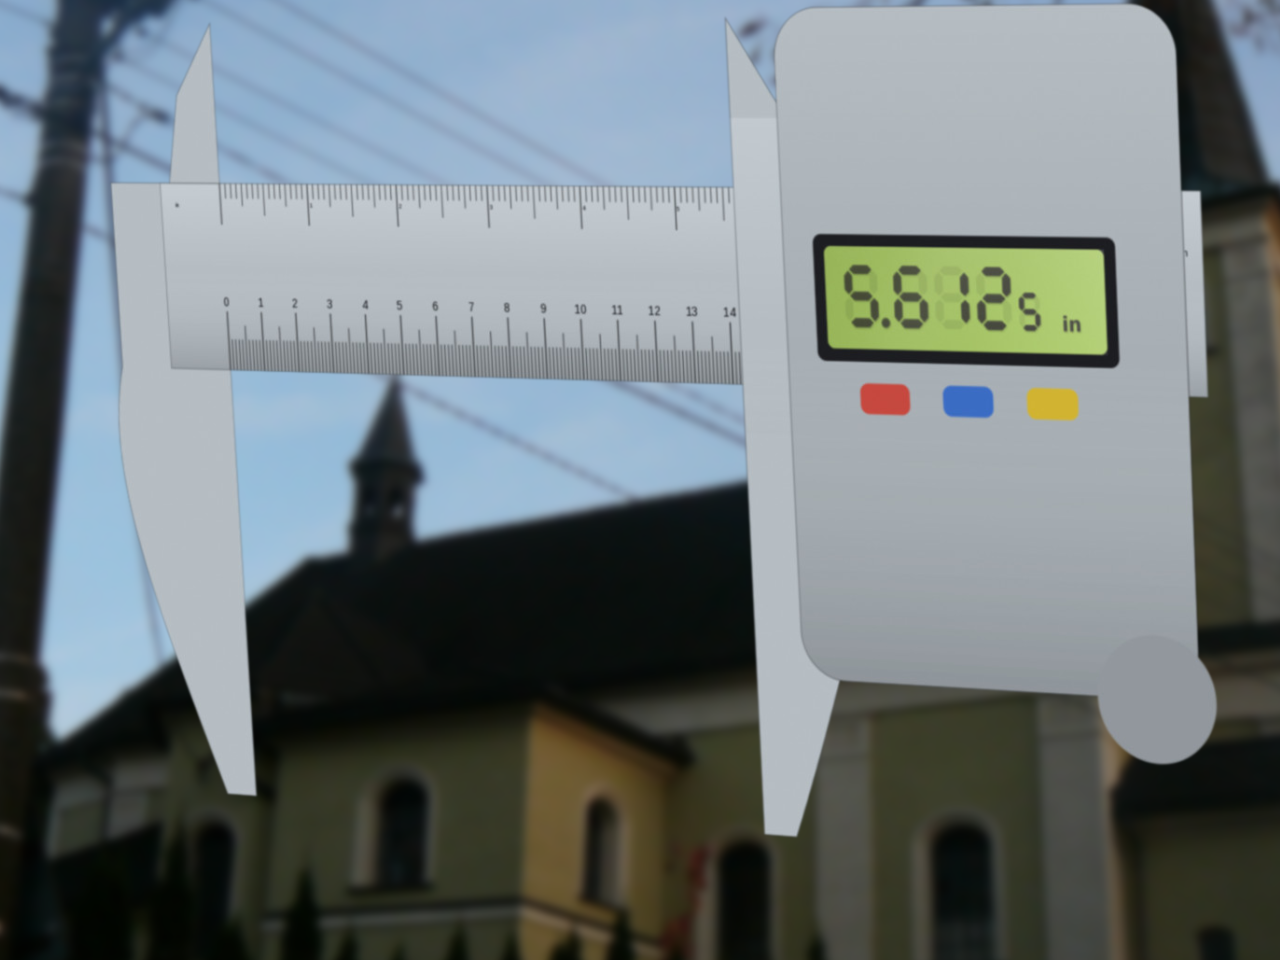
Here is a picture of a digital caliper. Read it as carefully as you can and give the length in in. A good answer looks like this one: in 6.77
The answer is in 5.6125
